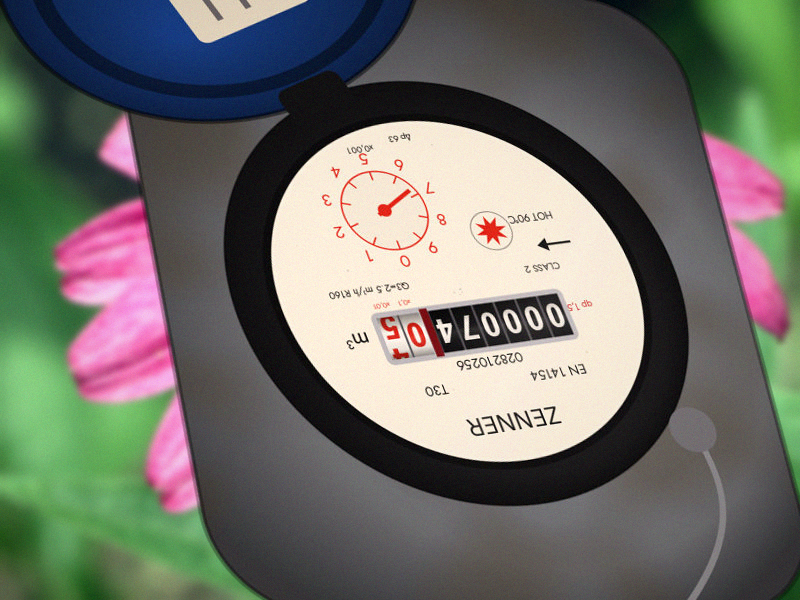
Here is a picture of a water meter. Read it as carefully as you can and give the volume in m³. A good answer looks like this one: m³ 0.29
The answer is m³ 74.046
